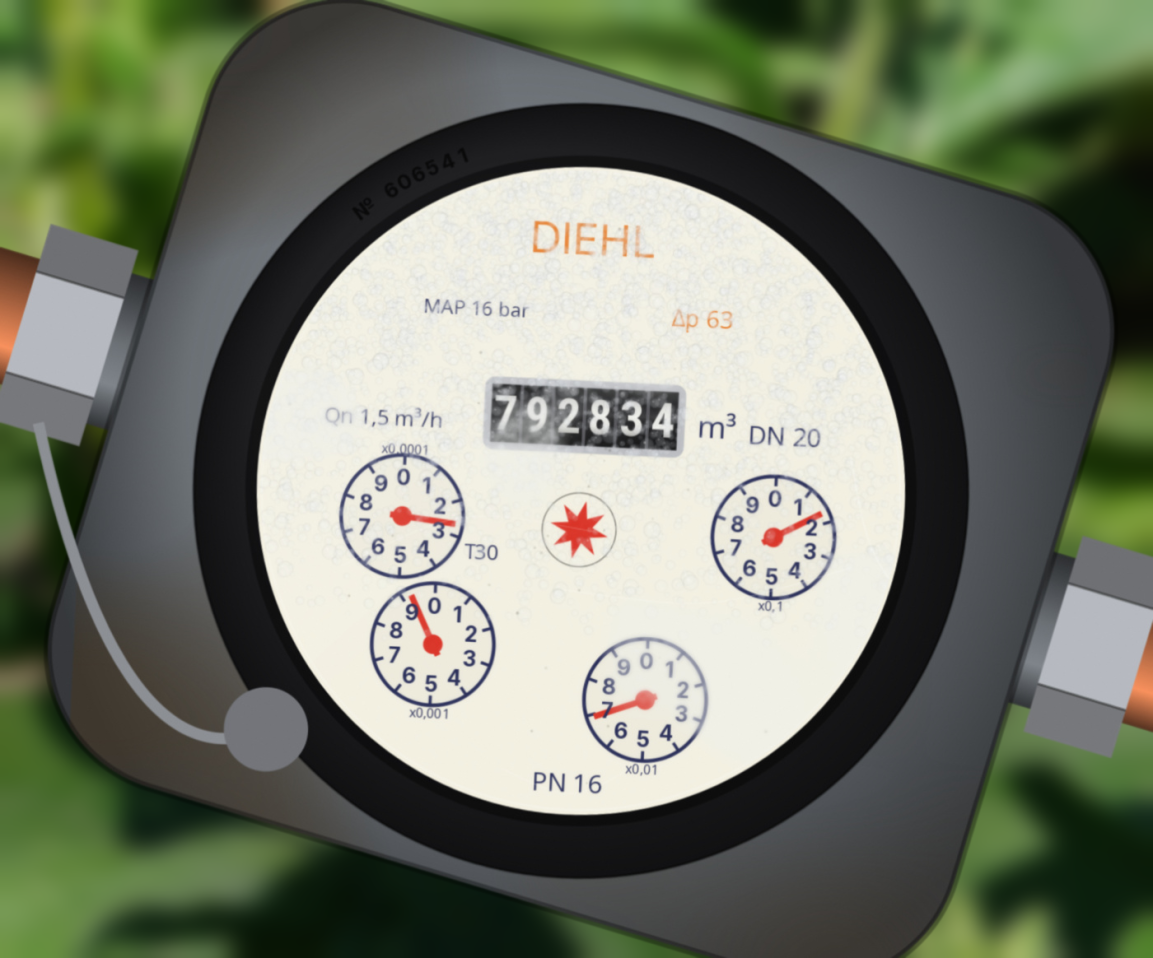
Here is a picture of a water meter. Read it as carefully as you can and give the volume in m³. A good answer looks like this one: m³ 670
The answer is m³ 792834.1692
